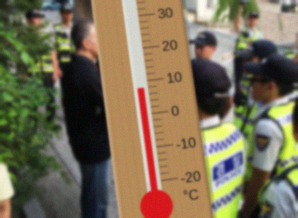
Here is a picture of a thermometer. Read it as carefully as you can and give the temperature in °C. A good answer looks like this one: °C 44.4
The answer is °C 8
